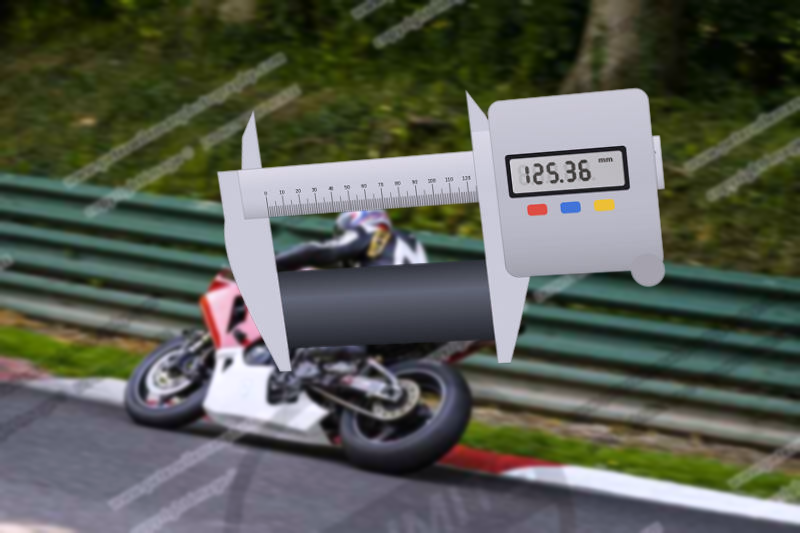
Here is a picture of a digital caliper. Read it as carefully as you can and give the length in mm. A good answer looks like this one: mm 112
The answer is mm 125.36
